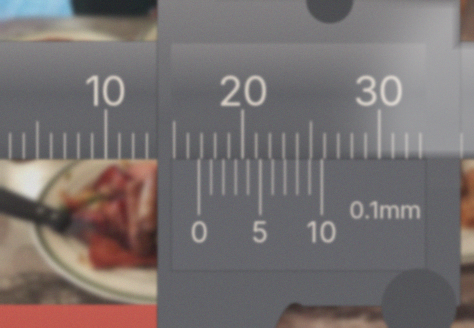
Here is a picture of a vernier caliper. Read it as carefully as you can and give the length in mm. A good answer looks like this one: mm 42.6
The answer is mm 16.8
